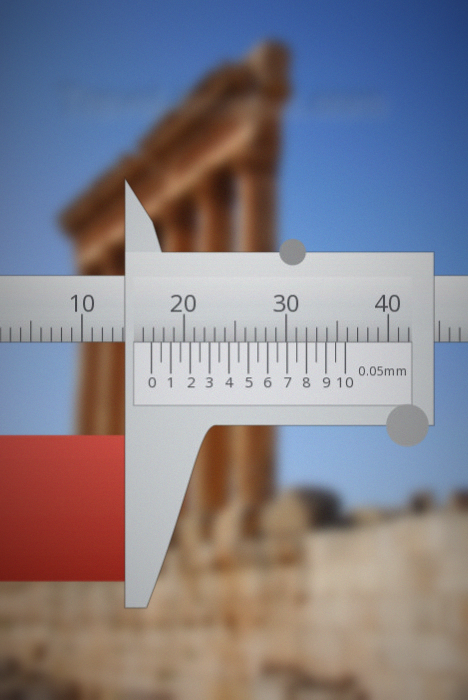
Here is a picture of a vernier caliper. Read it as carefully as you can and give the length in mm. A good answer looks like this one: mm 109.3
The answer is mm 16.8
